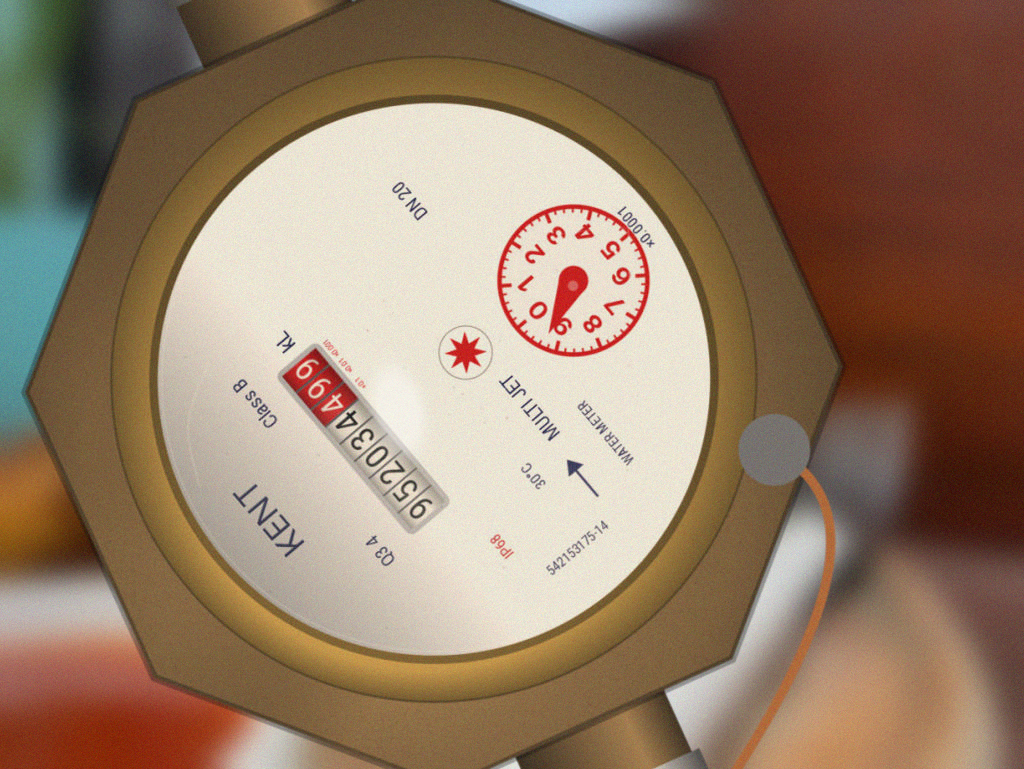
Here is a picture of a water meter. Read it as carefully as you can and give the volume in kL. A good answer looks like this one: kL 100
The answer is kL 952034.4989
